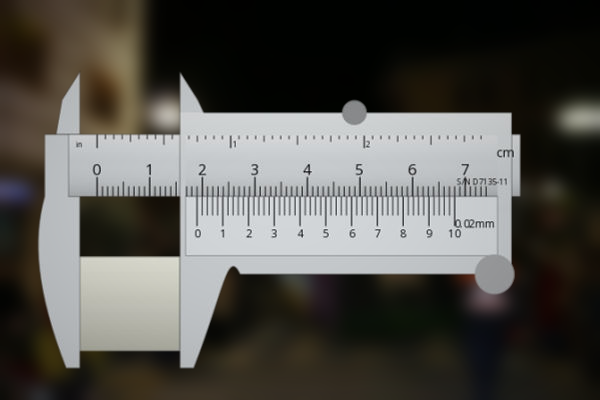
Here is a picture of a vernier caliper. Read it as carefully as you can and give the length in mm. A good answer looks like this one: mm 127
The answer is mm 19.0
